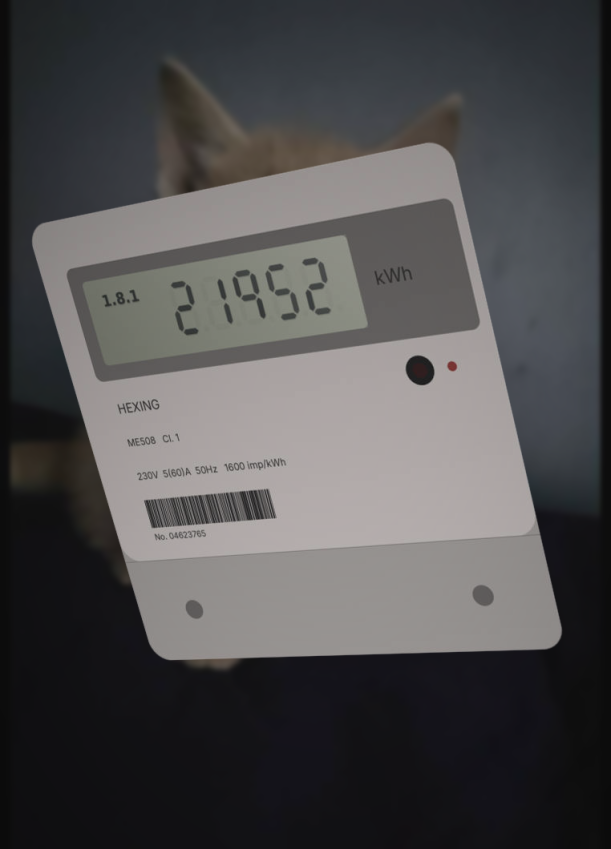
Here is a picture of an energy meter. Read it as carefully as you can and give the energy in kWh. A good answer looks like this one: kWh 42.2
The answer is kWh 21952
